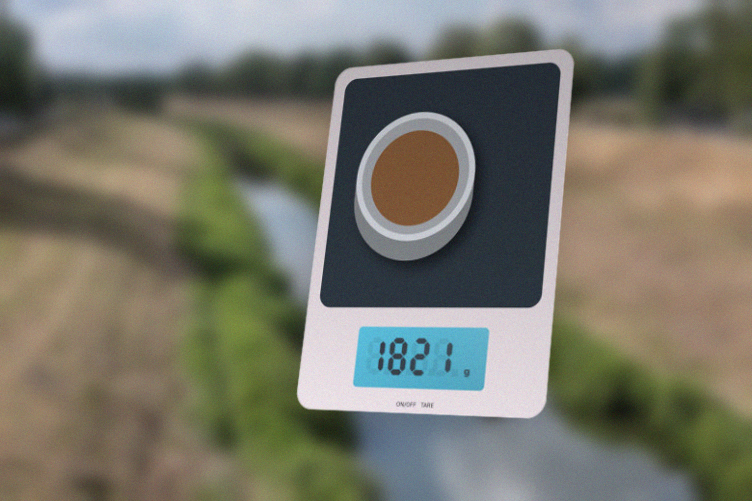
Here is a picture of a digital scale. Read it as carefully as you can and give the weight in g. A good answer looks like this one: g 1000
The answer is g 1821
